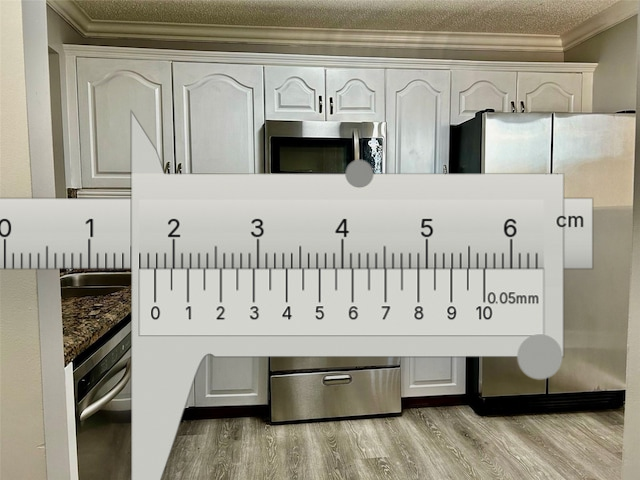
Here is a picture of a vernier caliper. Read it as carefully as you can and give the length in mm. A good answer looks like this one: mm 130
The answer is mm 17.8
